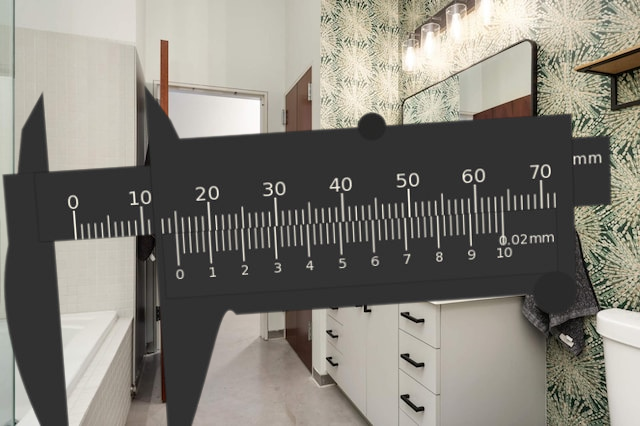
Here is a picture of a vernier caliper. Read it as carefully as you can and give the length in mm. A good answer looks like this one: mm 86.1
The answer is mm 15.0
